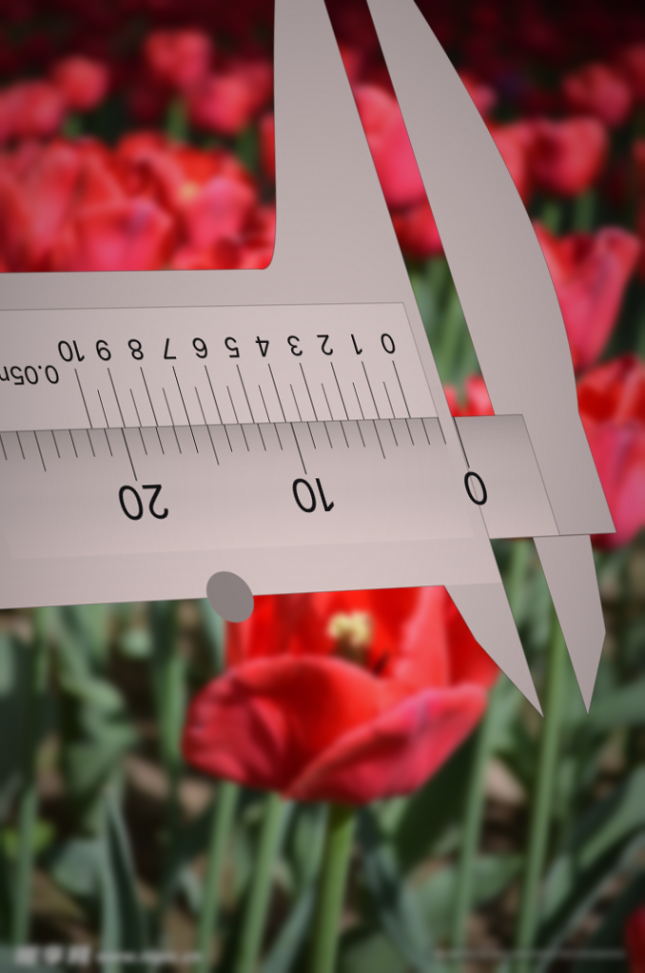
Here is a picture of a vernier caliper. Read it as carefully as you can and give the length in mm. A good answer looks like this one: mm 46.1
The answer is mm 2.7
